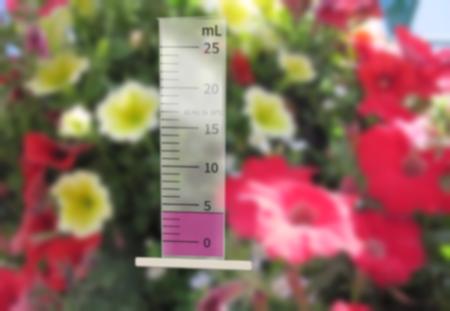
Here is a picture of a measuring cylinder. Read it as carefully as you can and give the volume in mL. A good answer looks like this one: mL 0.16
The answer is mL 4
